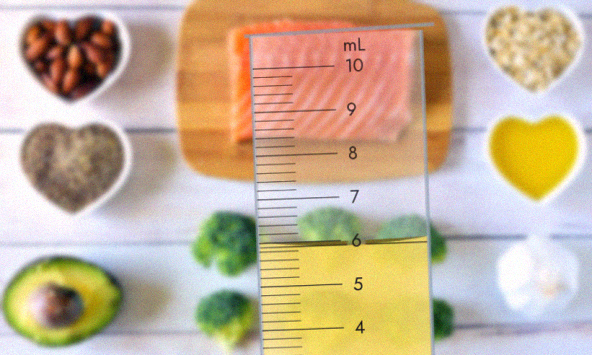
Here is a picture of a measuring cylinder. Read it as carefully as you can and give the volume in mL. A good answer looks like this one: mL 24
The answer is mL 5.9
